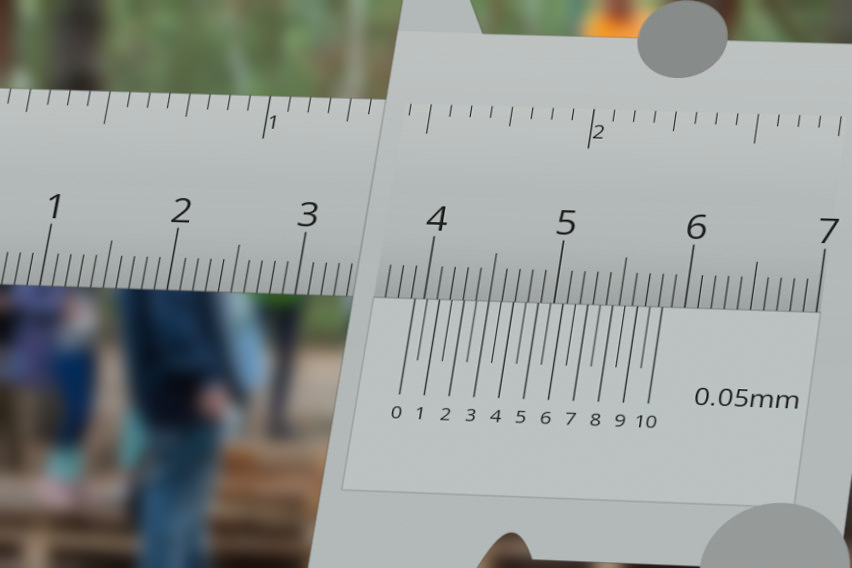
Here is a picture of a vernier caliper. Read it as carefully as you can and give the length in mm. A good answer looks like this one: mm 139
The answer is mm 39.3
